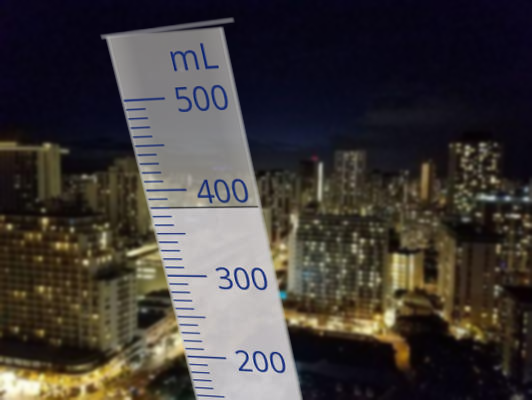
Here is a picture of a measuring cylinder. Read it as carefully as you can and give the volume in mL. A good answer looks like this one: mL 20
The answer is mL 380
